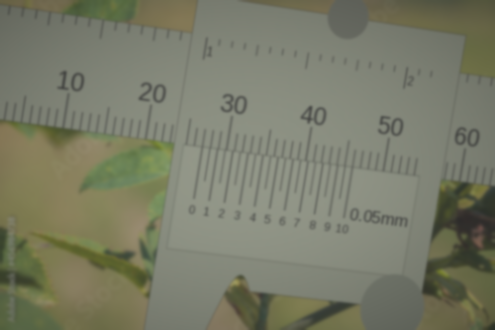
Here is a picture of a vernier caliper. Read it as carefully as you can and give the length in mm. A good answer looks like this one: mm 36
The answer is mm 27.0
